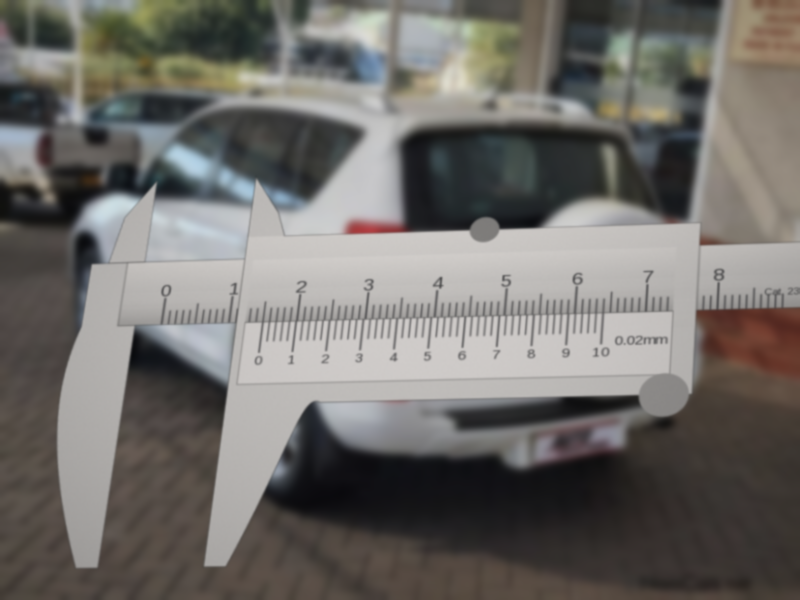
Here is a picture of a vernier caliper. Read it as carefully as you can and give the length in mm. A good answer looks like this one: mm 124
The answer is mm 15.0
